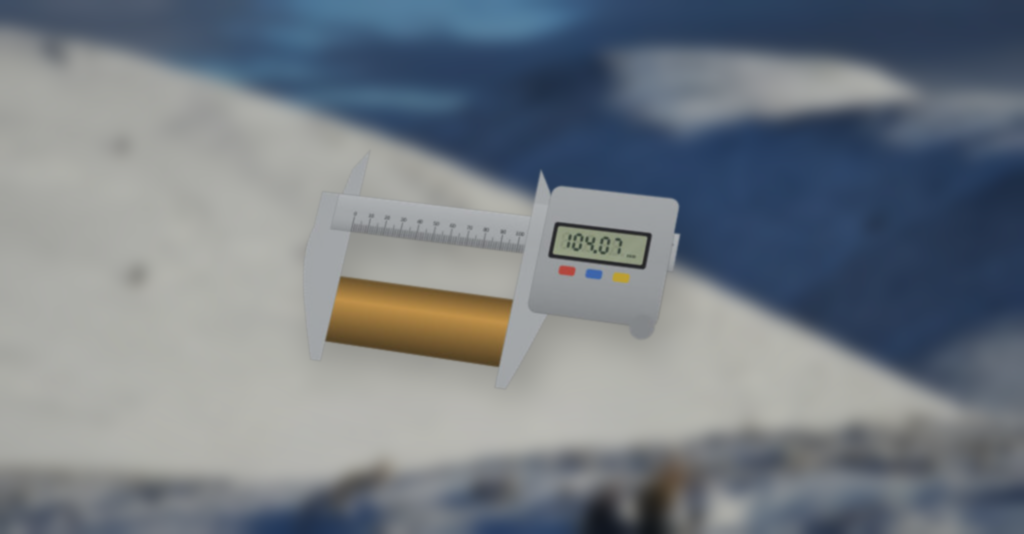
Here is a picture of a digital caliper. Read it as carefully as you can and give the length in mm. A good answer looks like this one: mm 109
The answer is mm 104.07
